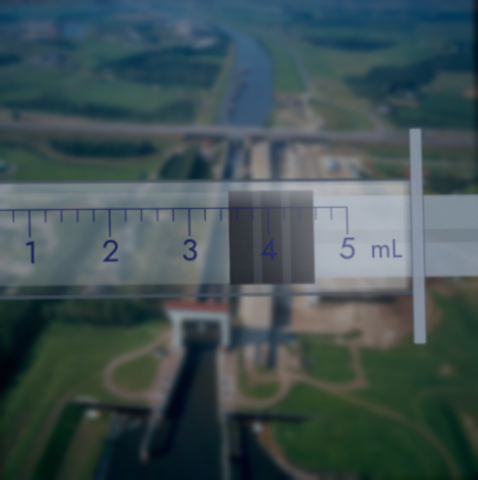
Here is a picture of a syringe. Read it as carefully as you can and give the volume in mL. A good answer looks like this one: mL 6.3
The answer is mL 3.5
